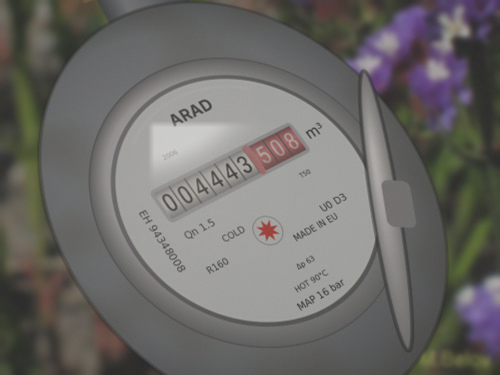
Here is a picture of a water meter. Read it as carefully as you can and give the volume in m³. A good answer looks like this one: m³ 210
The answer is m³ 4443.508
